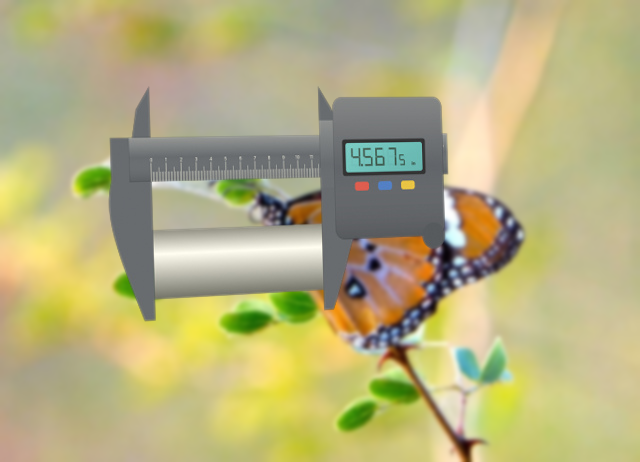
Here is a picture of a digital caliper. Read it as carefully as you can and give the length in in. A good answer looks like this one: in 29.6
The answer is in 4.5675
